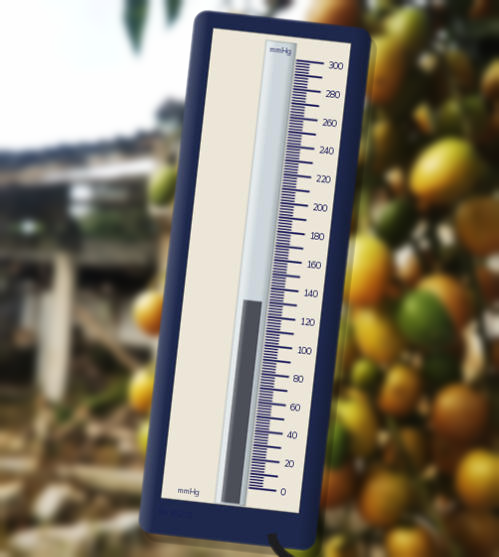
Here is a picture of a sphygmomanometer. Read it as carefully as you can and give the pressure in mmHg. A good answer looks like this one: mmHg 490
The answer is mmHg 130
